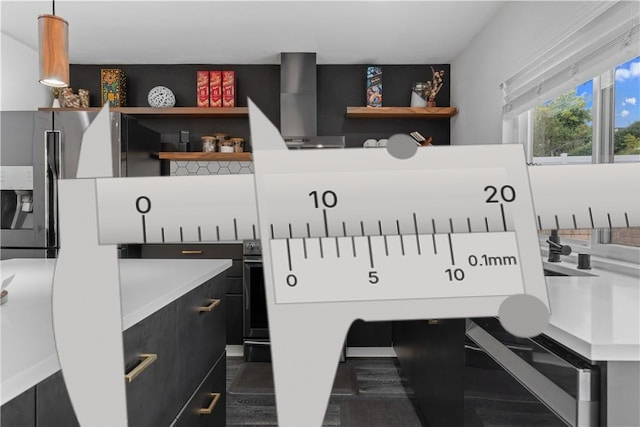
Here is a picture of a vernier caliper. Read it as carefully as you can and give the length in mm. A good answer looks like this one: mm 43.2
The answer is mm 7.8
